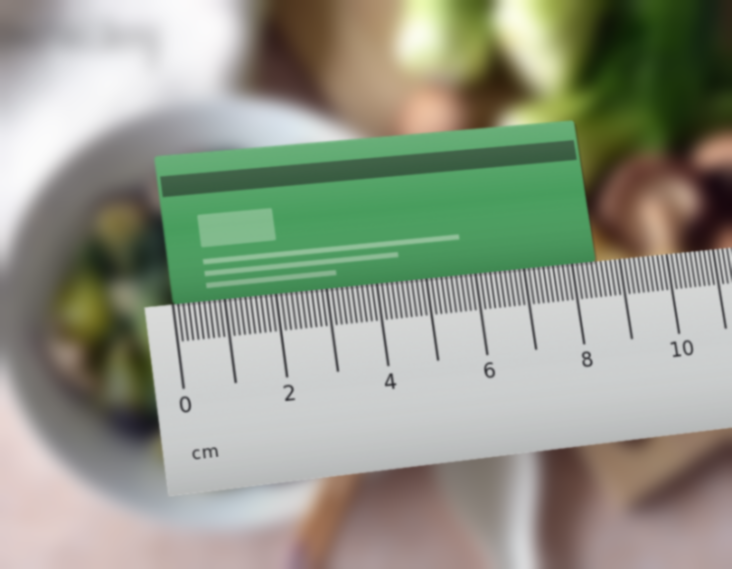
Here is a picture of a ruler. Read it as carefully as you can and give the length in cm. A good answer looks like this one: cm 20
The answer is cm 8.5
